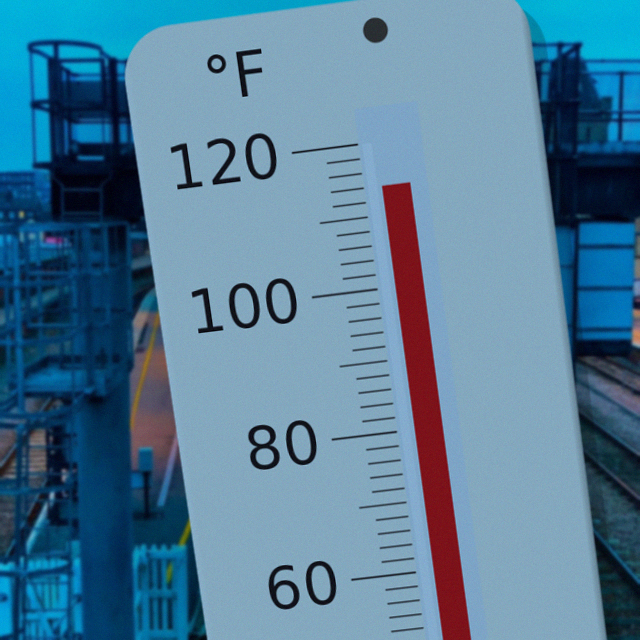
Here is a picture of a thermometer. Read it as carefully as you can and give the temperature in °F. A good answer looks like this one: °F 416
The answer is °F 114
